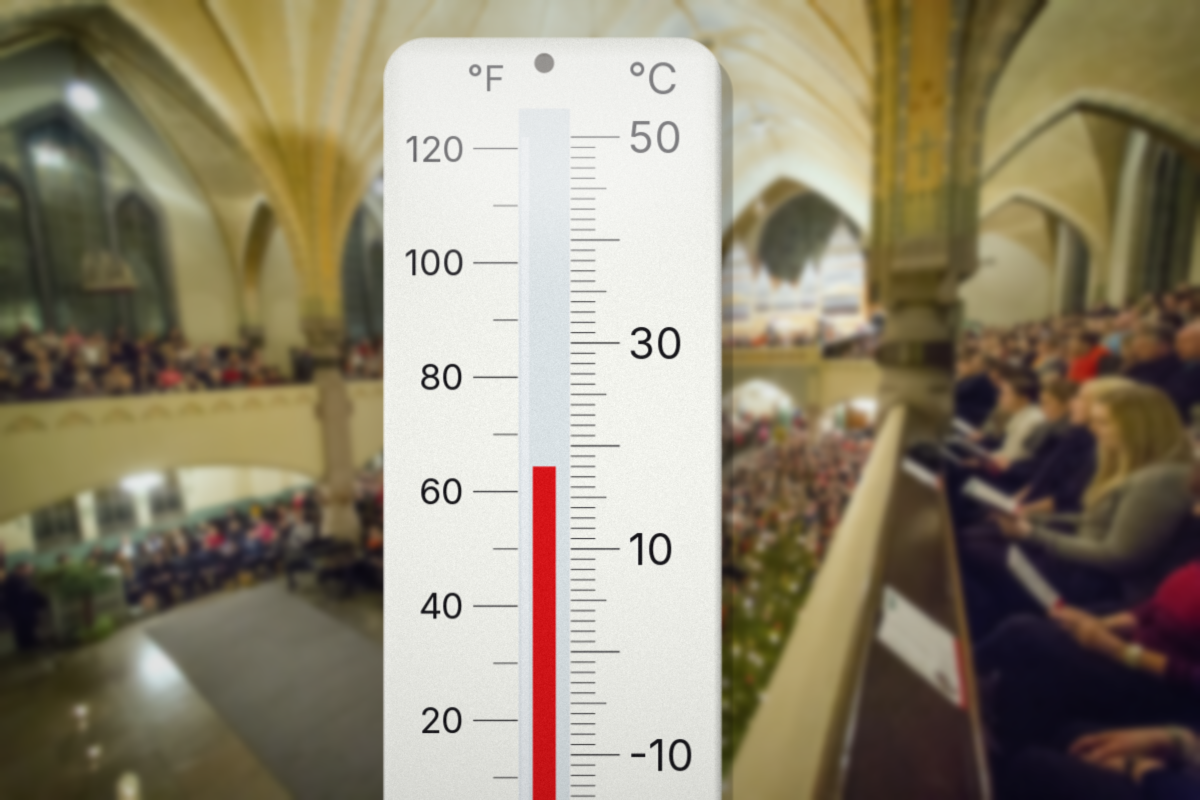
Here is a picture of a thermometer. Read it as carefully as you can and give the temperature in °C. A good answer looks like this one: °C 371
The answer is °C 18
